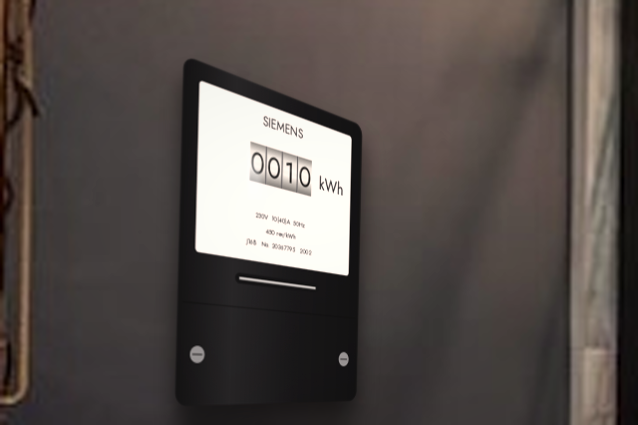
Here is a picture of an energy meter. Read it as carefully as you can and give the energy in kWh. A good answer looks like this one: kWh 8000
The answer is kWh 10
